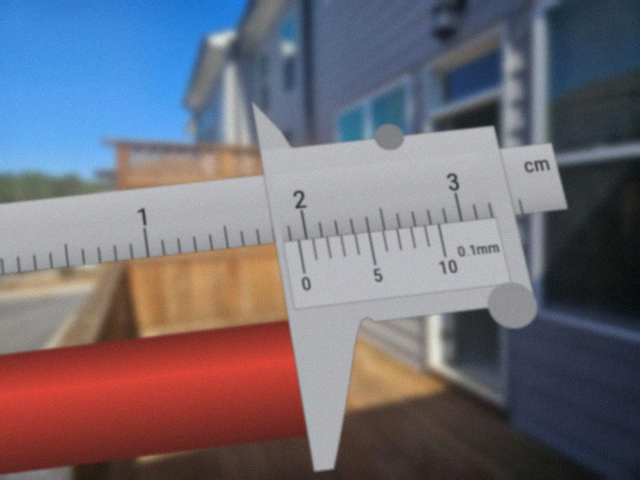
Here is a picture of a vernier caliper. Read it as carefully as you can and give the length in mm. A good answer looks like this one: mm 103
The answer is mm 19.5
